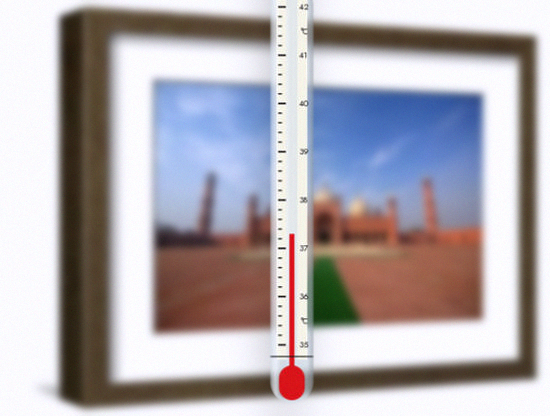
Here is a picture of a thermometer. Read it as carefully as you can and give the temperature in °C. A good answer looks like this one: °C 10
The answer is °C 37.3
